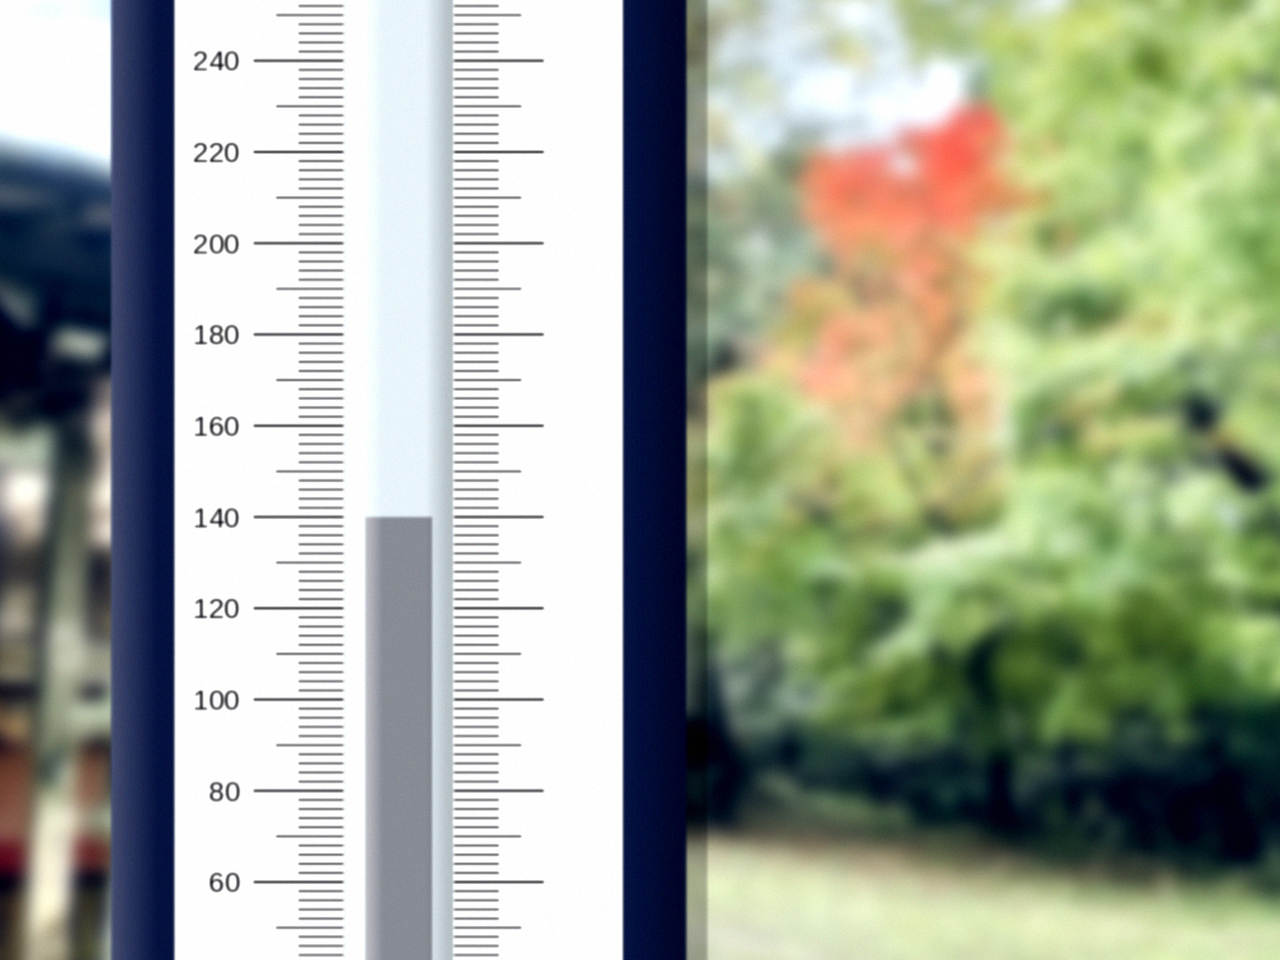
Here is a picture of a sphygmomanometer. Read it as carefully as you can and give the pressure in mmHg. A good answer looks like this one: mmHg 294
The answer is mmHg 140
